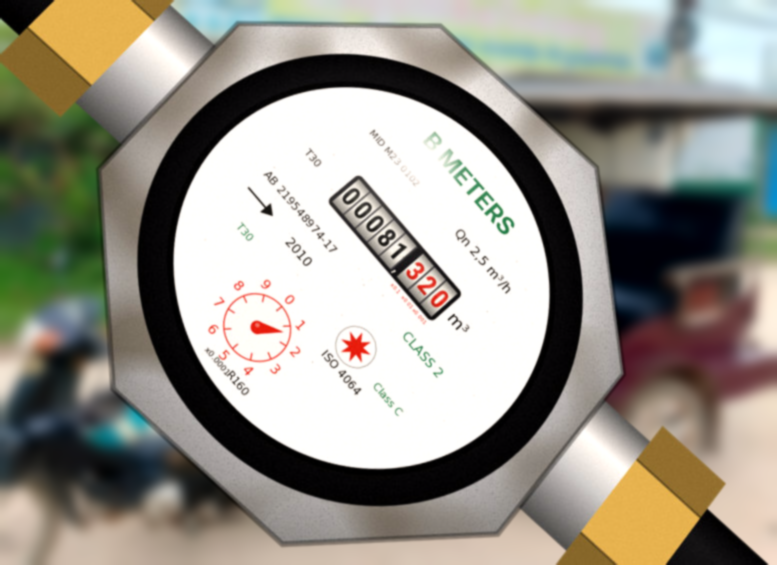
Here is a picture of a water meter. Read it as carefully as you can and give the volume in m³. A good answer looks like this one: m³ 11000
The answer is m³ 81.3201
